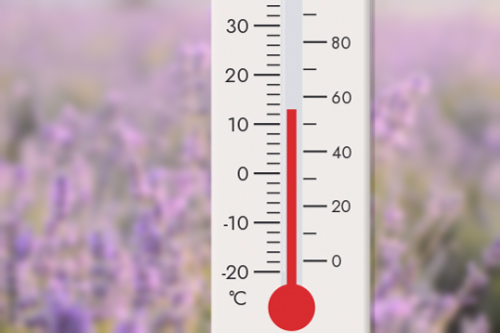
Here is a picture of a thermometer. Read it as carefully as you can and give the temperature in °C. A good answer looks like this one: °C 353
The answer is °C 13
